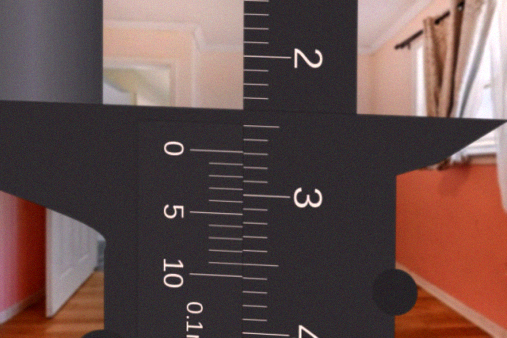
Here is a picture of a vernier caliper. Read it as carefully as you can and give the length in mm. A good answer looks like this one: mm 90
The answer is mm 26.9
